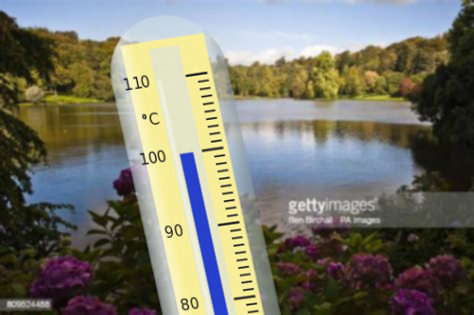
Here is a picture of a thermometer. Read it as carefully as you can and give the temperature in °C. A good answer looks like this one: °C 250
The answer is °C 100
